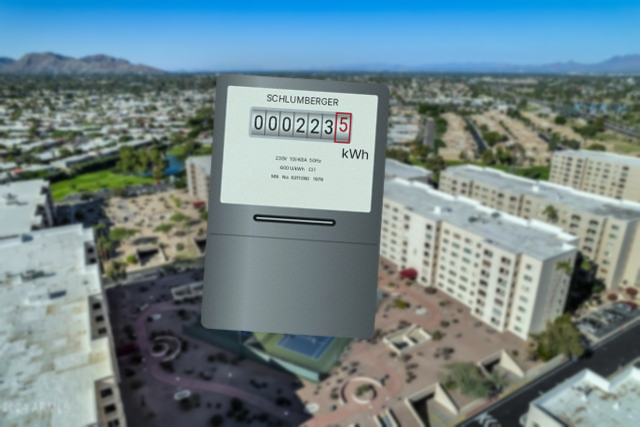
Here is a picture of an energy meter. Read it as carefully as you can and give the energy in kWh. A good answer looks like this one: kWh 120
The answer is kWh 223.5
